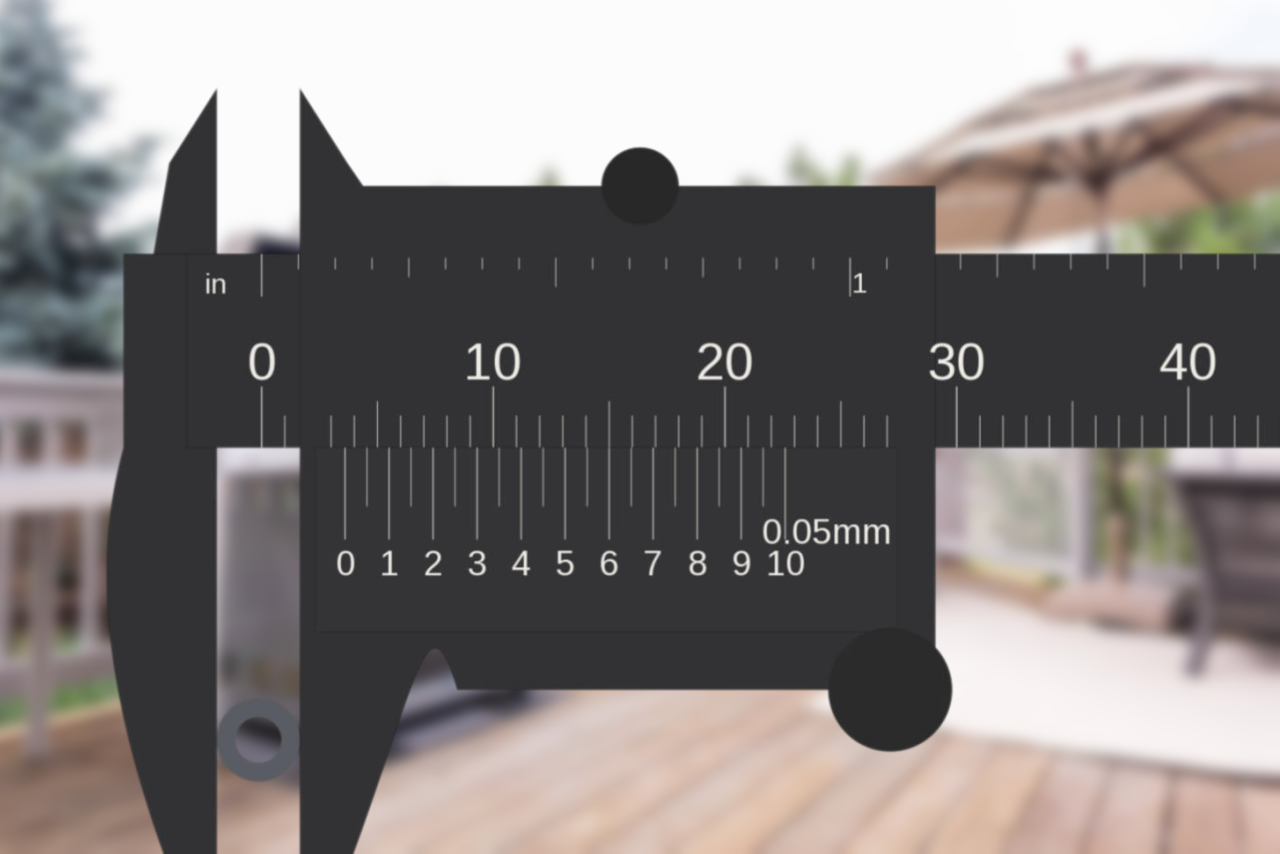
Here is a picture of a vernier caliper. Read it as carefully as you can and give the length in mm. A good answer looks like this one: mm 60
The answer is mm 3.6
